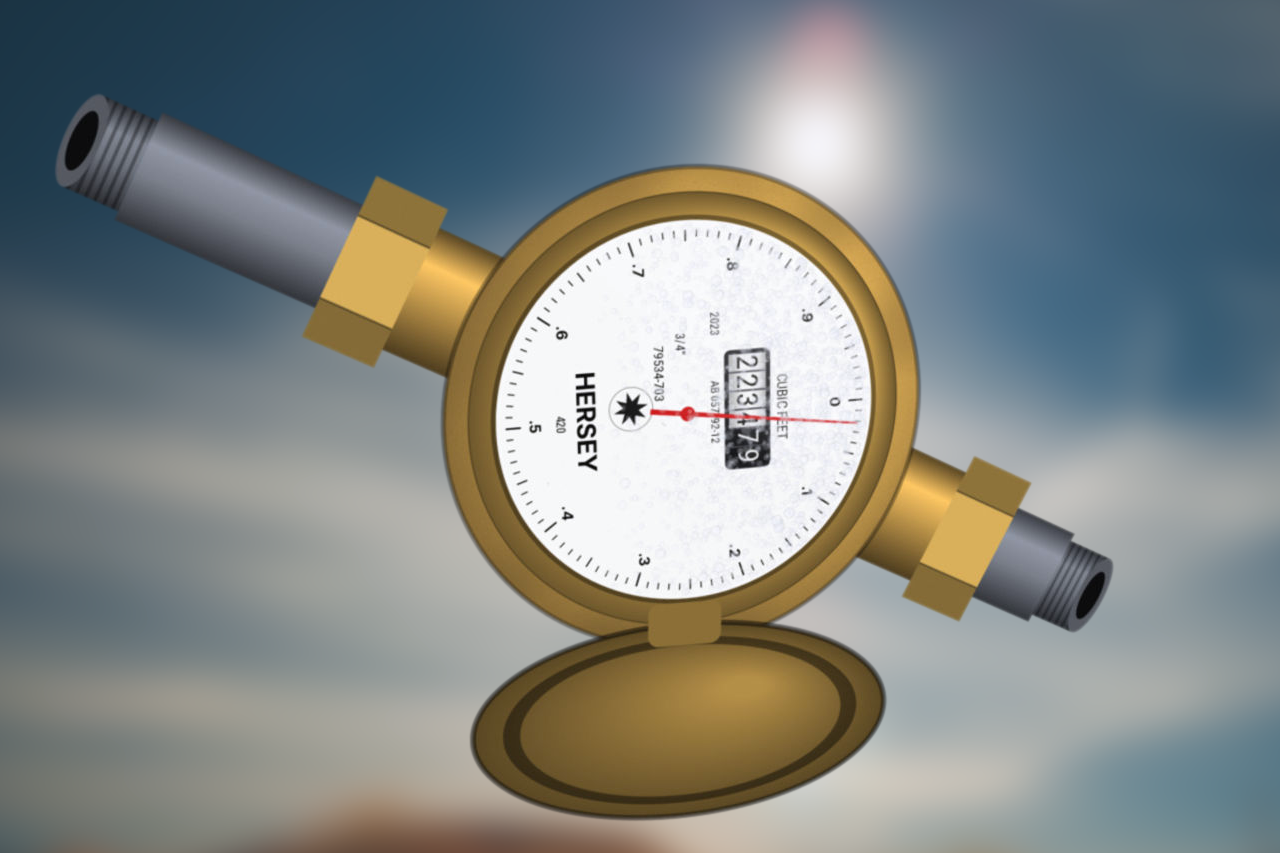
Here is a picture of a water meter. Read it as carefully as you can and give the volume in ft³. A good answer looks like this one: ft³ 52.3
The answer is ft³ 223479.02
